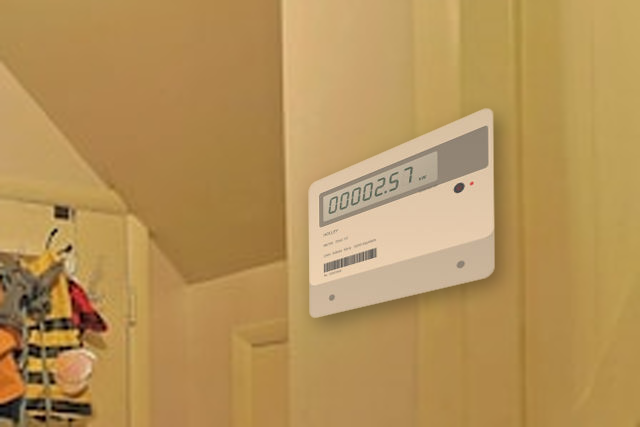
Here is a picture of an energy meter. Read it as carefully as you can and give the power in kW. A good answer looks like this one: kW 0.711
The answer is kW 2.57
